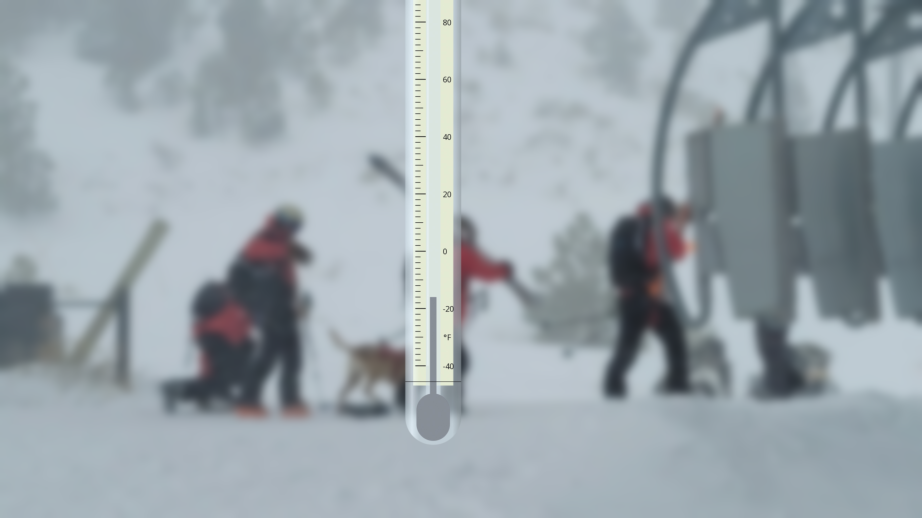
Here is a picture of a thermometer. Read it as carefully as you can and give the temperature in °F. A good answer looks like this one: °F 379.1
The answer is °F -16
